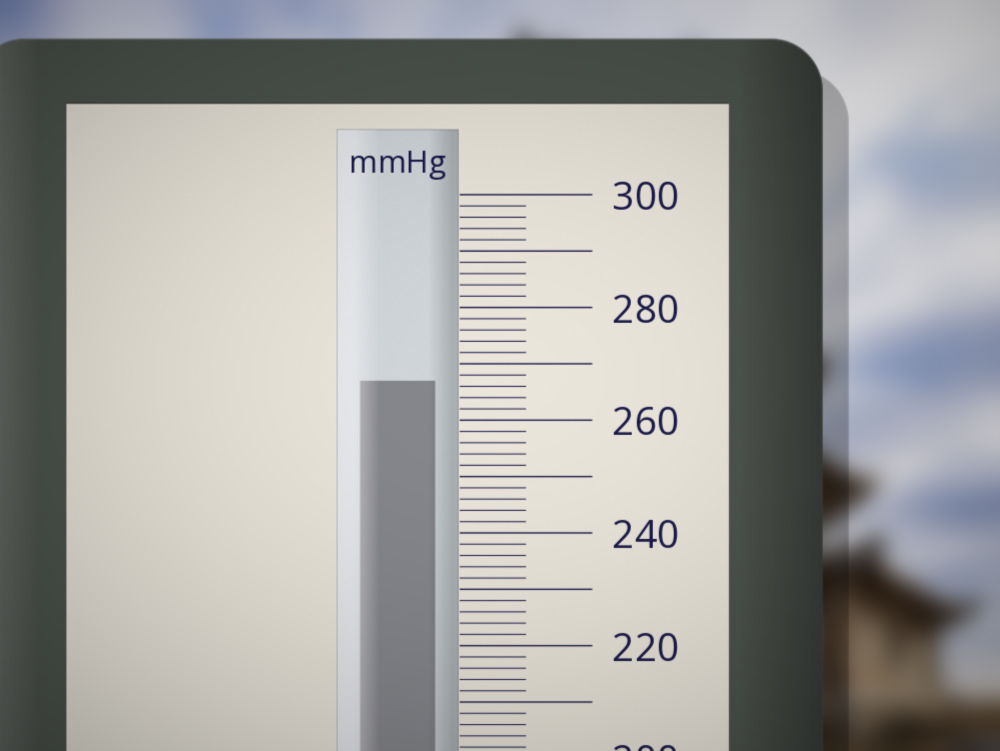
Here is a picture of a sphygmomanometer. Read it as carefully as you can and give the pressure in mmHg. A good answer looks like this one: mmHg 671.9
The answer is mmHg 267
